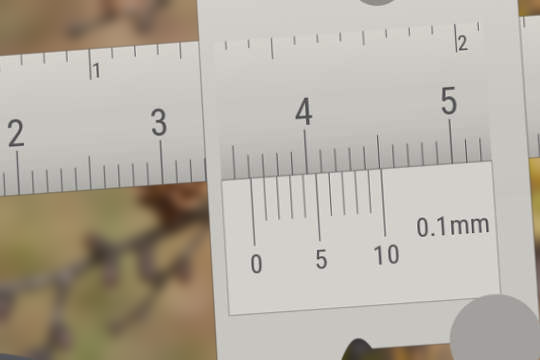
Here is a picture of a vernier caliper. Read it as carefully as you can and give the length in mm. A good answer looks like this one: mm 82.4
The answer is mm 36.1
